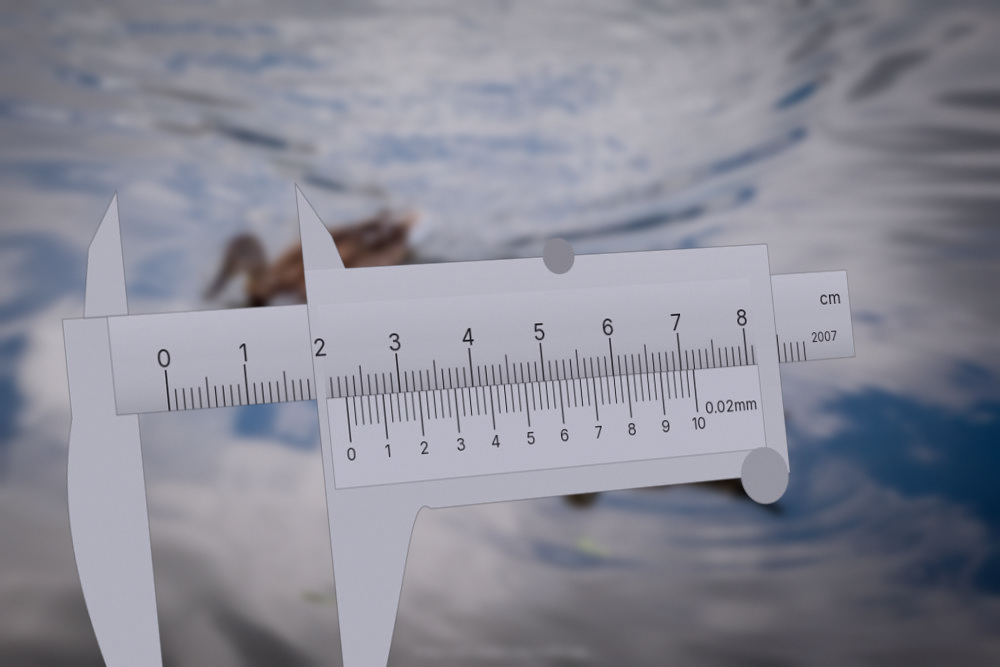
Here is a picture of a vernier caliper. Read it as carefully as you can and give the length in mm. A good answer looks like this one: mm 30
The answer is mm 22.8
